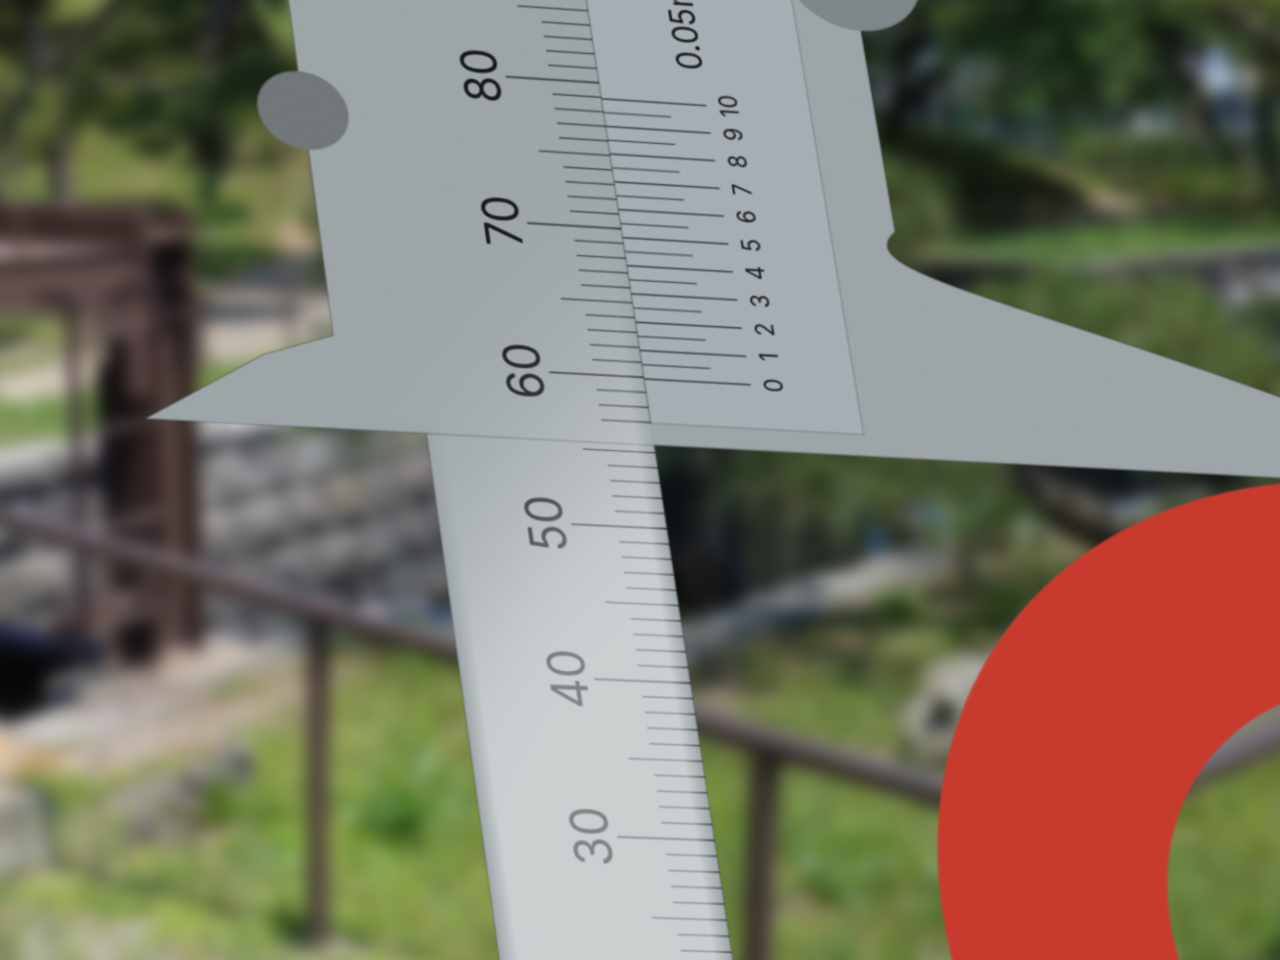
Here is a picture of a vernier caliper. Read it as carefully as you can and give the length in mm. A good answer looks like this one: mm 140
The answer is mm 59.9
